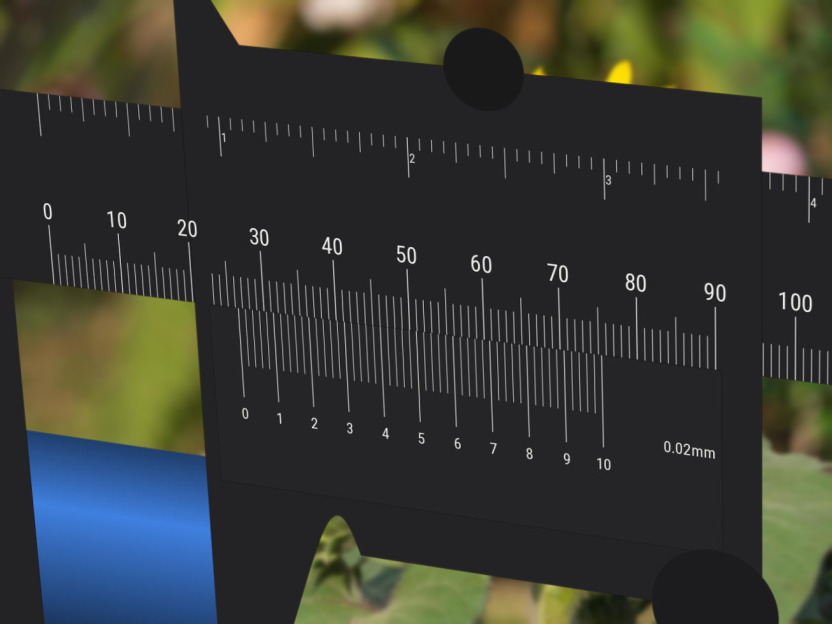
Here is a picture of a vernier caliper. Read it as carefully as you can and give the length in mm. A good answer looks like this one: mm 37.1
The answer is mm 26.4
